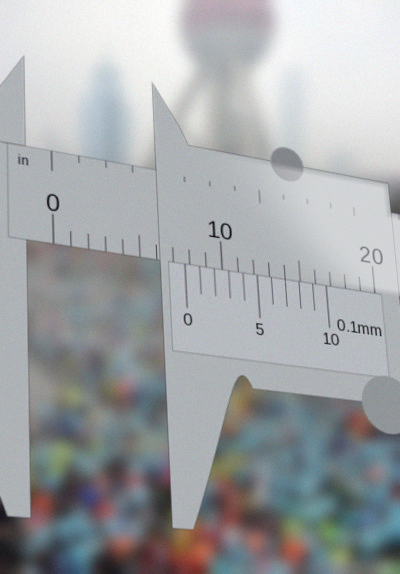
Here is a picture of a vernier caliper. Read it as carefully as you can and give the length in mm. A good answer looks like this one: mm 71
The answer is mm 7.7
